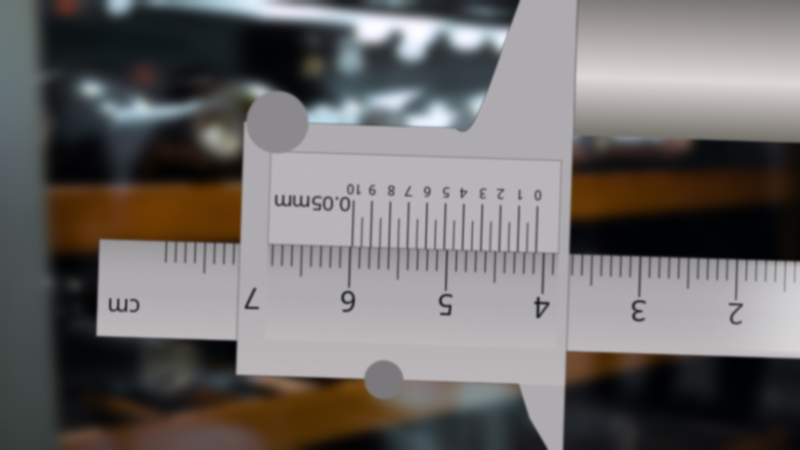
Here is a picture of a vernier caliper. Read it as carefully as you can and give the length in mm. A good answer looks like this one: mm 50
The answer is mm 40.8
